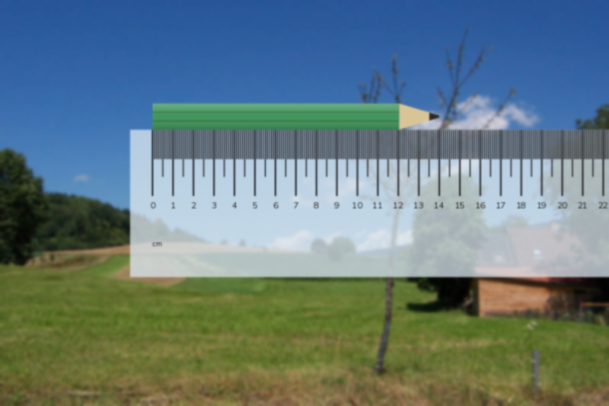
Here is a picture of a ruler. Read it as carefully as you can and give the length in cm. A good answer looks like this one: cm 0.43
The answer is cm 14
